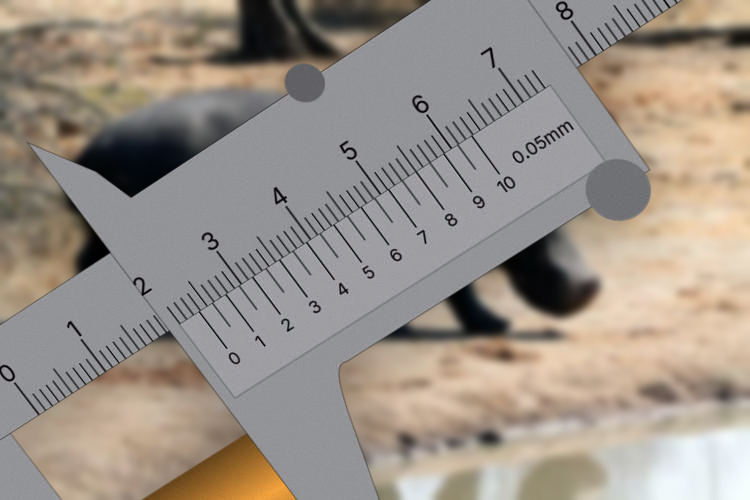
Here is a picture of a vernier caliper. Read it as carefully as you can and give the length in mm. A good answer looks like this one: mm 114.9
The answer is mm 23.8
